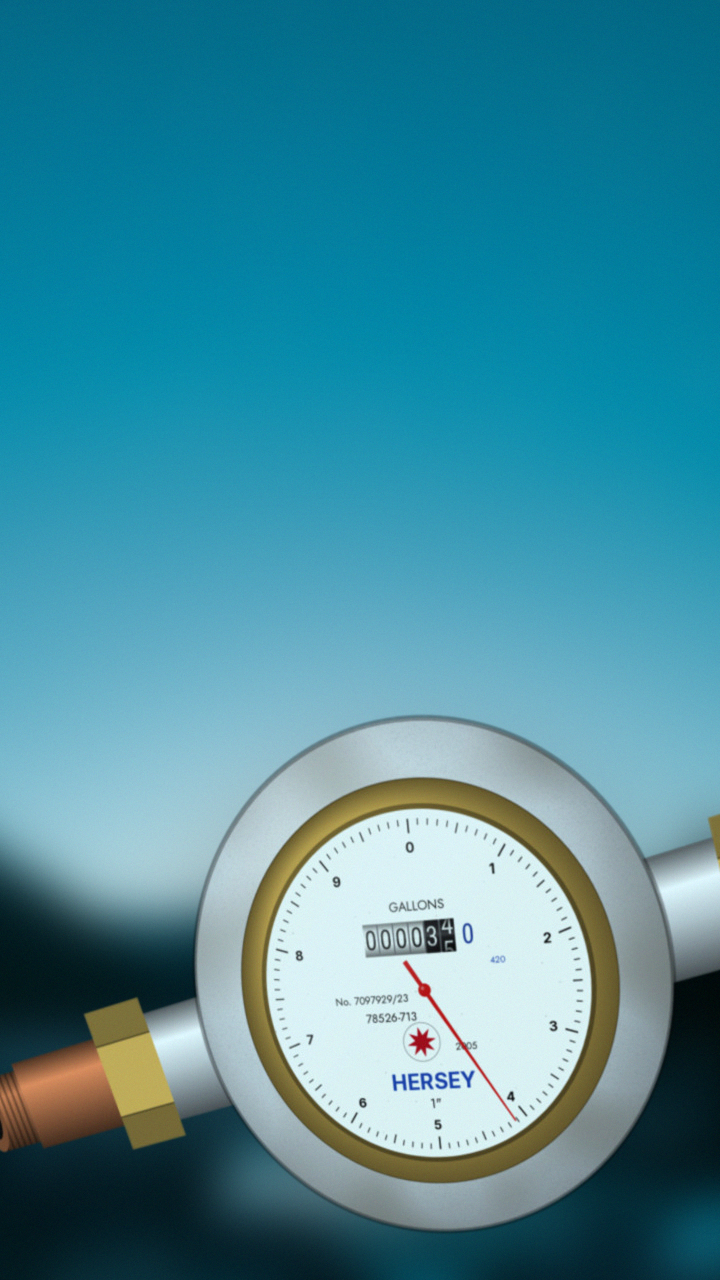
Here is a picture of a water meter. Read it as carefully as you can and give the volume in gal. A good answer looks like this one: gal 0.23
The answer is gal 344.1
